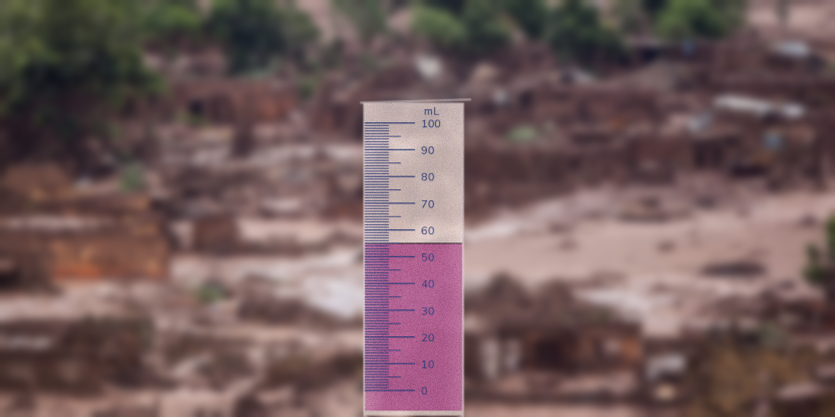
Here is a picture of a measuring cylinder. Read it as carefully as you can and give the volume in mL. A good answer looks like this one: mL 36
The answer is mL 55
